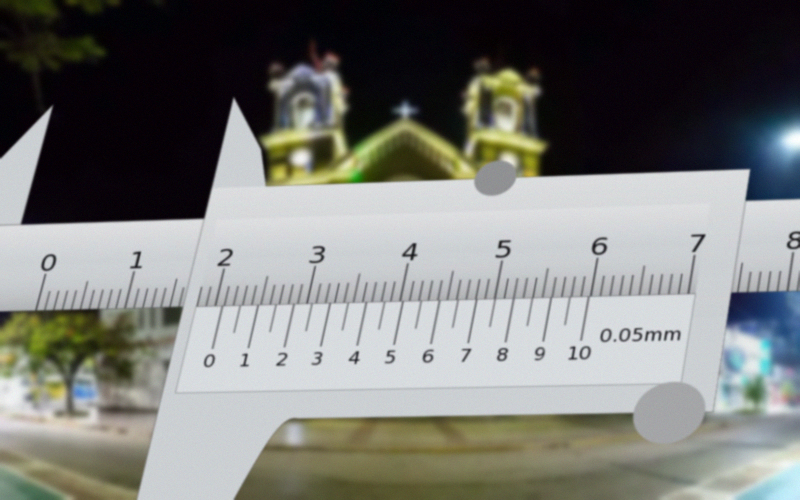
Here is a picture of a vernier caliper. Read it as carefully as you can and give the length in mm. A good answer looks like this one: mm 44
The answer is mm 20.8
